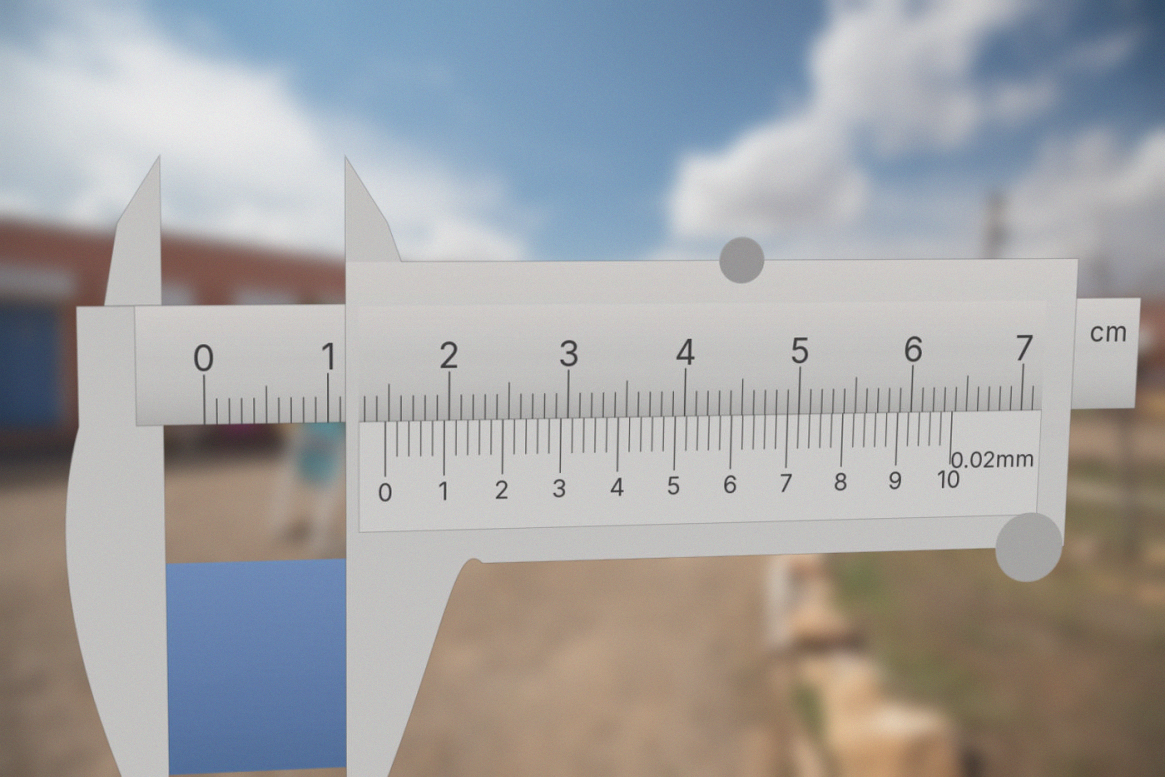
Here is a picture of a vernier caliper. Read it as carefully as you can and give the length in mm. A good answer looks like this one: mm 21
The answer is mm 14.7
